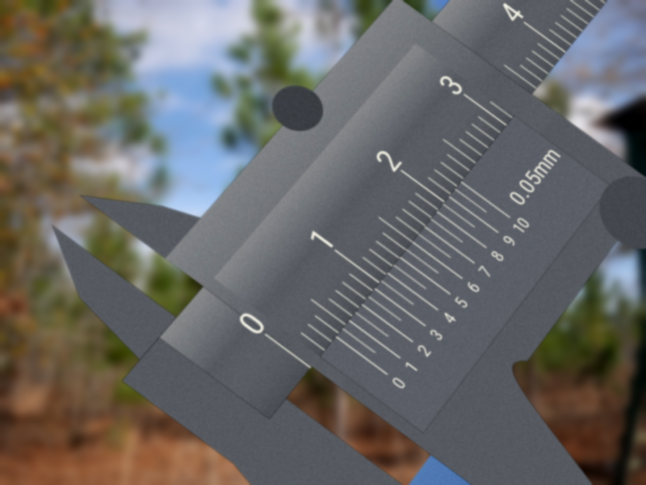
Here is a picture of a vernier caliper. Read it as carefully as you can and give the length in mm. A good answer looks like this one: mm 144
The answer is mm 3.6
